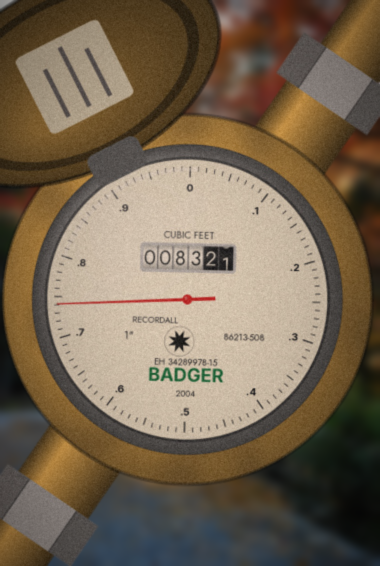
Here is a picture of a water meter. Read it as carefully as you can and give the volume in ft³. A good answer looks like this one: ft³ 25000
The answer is ft³ 8320.74
